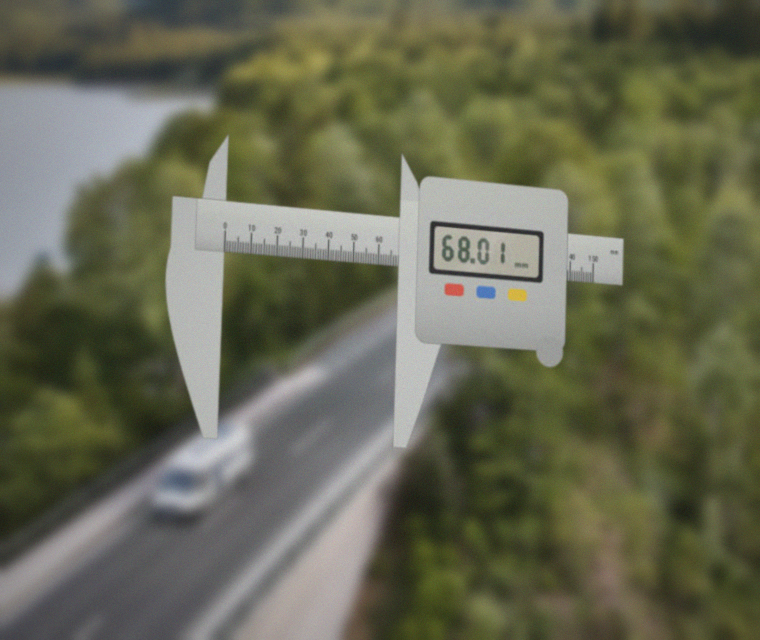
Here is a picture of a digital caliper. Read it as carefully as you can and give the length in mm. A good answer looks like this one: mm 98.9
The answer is mm 68.01
